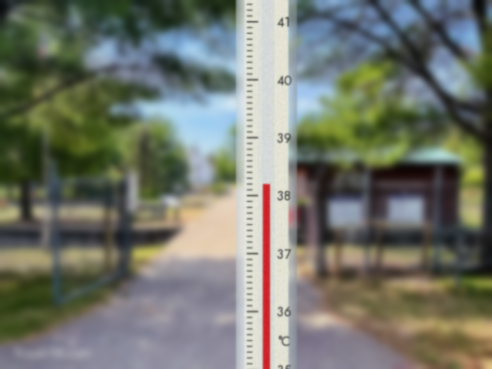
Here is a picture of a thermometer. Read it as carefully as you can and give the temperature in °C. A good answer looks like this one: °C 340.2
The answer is °C 38.2
